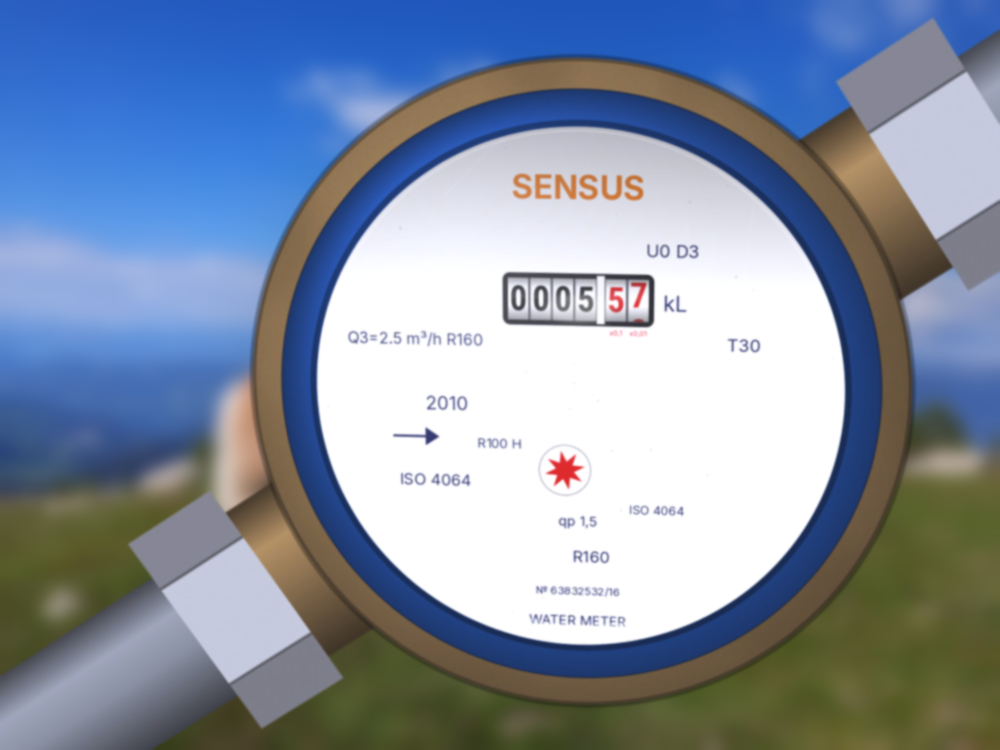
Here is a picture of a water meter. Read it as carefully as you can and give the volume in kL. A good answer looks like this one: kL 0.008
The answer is kL 5.57
